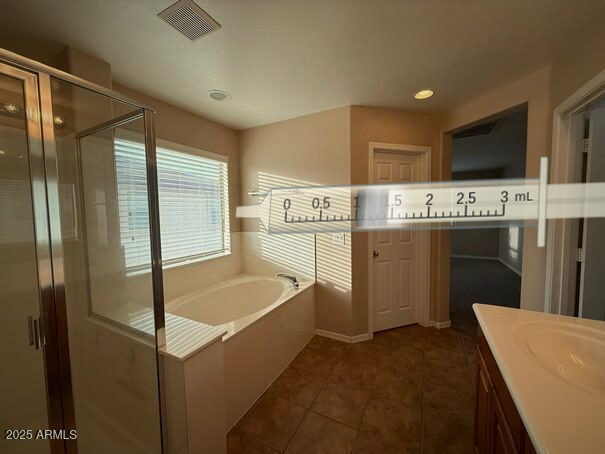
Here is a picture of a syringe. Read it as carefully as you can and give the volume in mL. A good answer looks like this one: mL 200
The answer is mL 1
